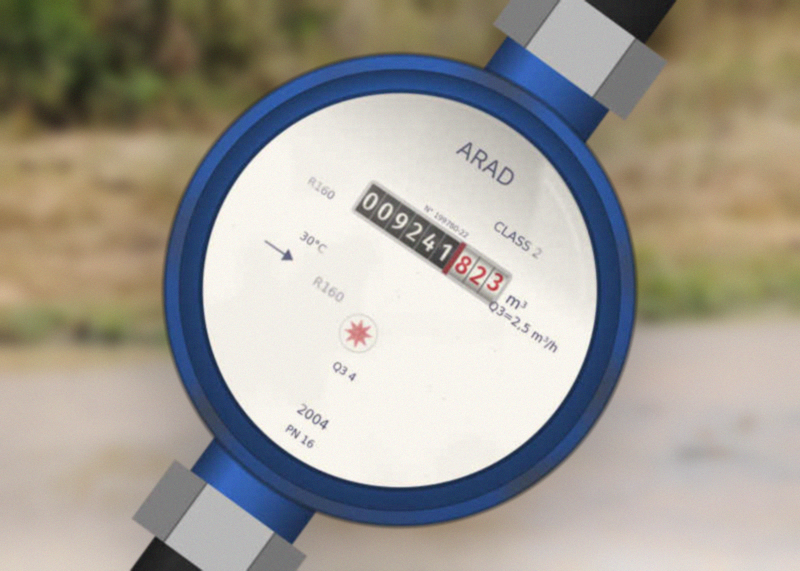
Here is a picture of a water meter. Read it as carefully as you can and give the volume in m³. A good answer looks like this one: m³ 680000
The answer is m³ 9241.823
